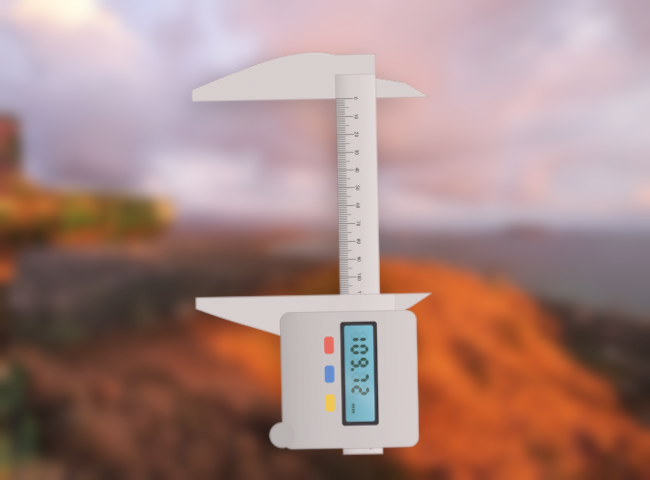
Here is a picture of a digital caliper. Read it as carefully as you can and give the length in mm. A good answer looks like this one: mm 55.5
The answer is mm 109.72
